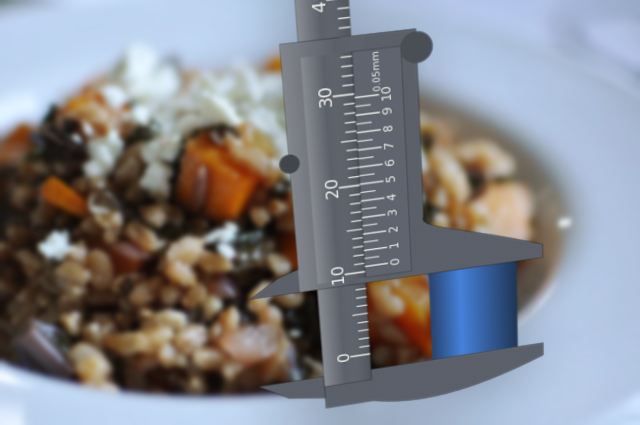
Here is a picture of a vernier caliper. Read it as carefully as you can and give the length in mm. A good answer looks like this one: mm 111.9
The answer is mm 10.6
